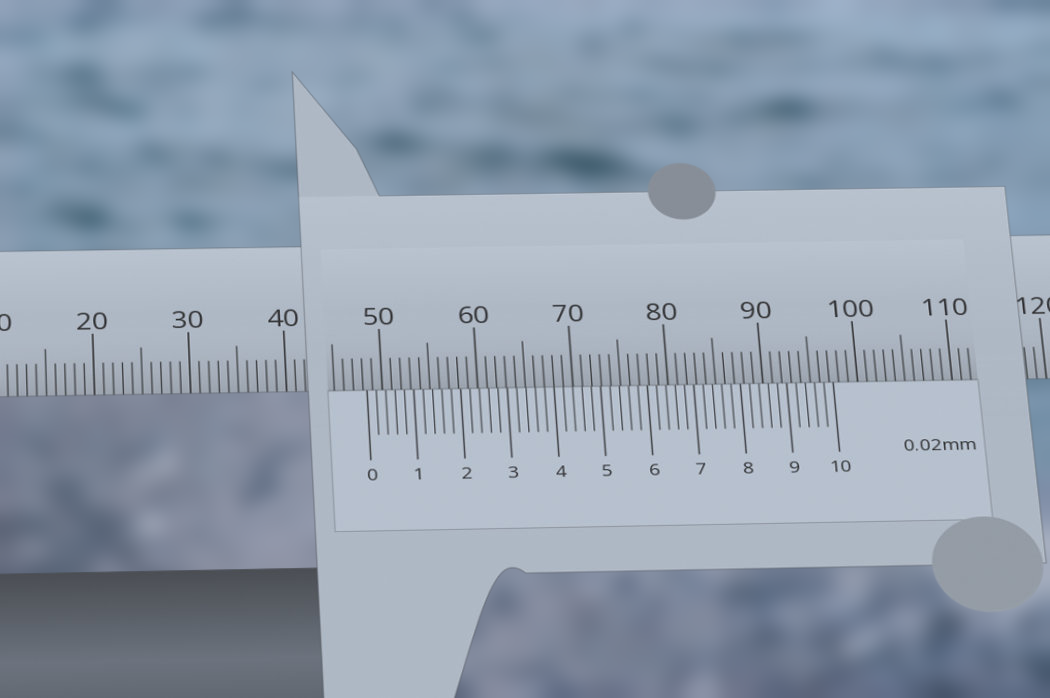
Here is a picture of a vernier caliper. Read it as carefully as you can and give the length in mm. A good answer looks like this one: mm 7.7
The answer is mm 48.4
